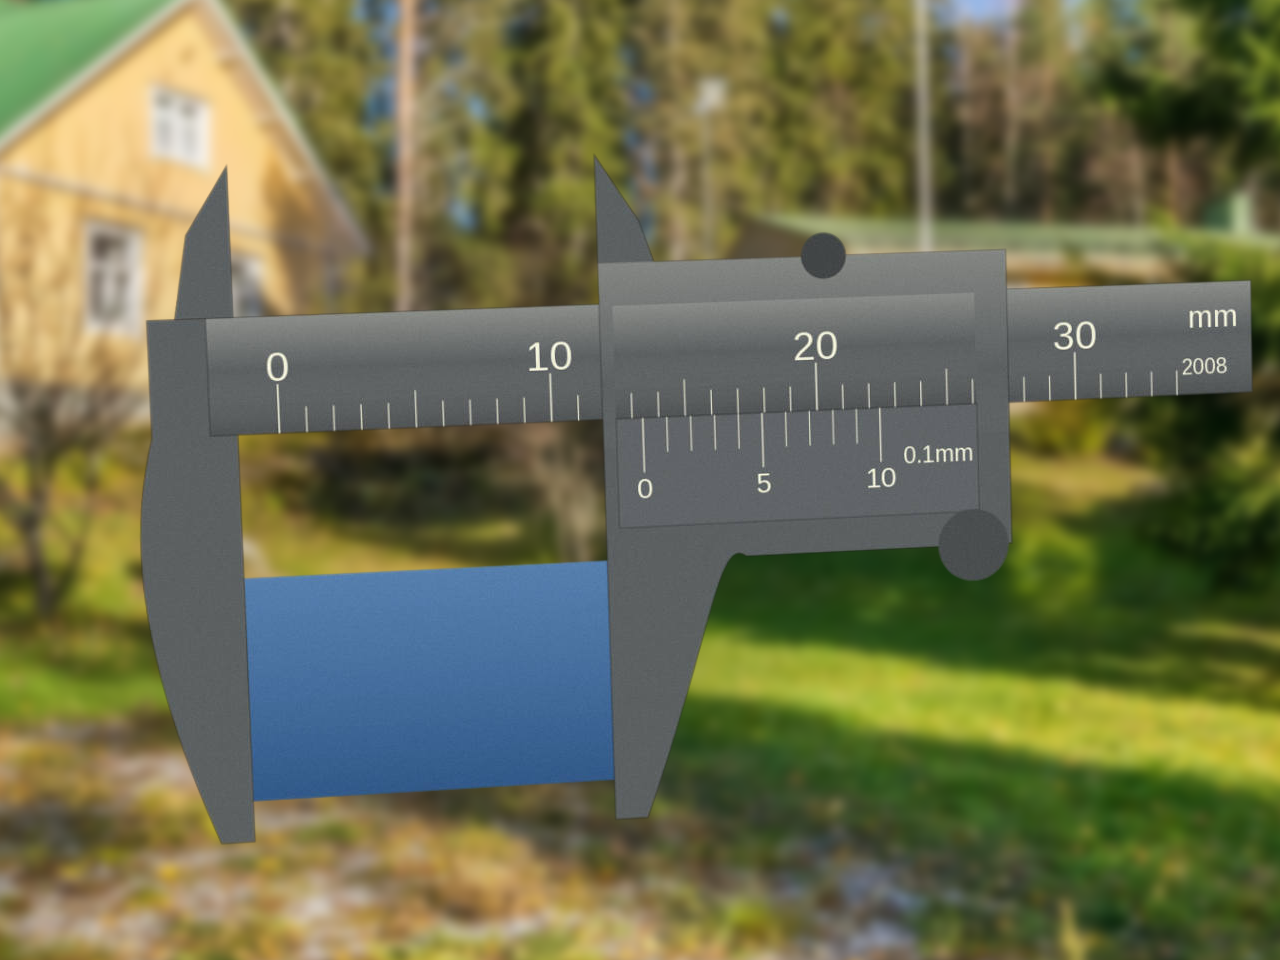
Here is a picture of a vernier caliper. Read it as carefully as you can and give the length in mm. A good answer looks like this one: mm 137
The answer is mm 13.4
